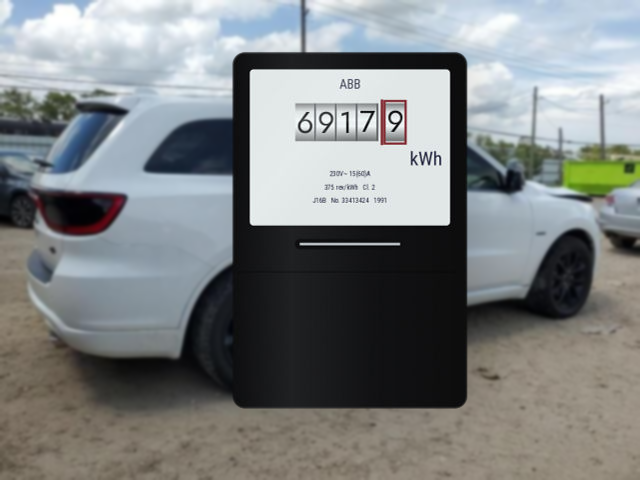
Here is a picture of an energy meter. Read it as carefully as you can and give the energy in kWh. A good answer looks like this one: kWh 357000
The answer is kWh 6917.9
